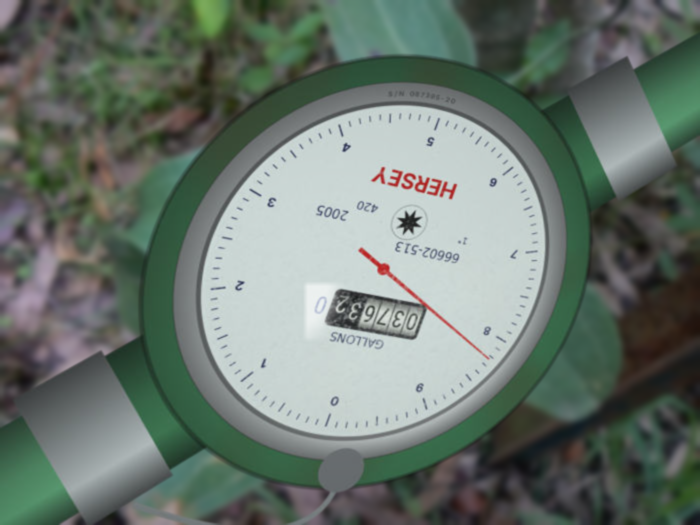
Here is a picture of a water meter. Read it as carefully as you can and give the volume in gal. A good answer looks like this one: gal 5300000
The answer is gal 376318.2
